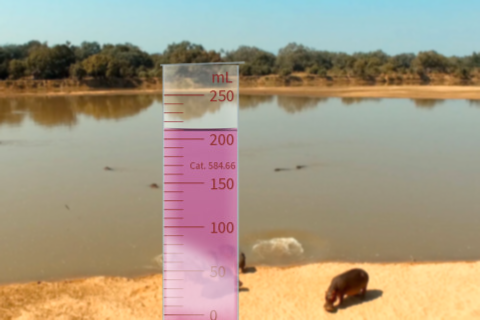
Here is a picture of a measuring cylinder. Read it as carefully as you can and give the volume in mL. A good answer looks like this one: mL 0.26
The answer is mL 210
